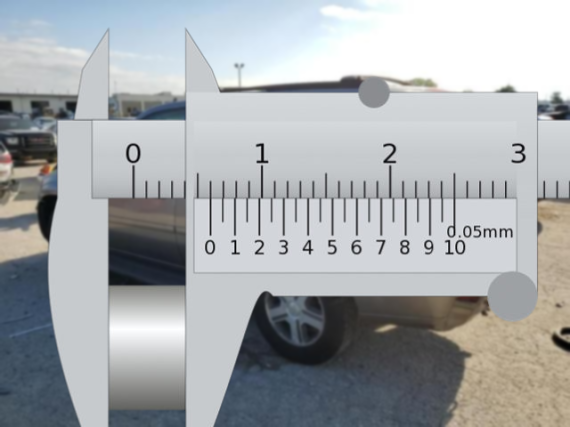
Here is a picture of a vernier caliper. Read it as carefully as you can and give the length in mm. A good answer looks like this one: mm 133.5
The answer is mm 6.0
